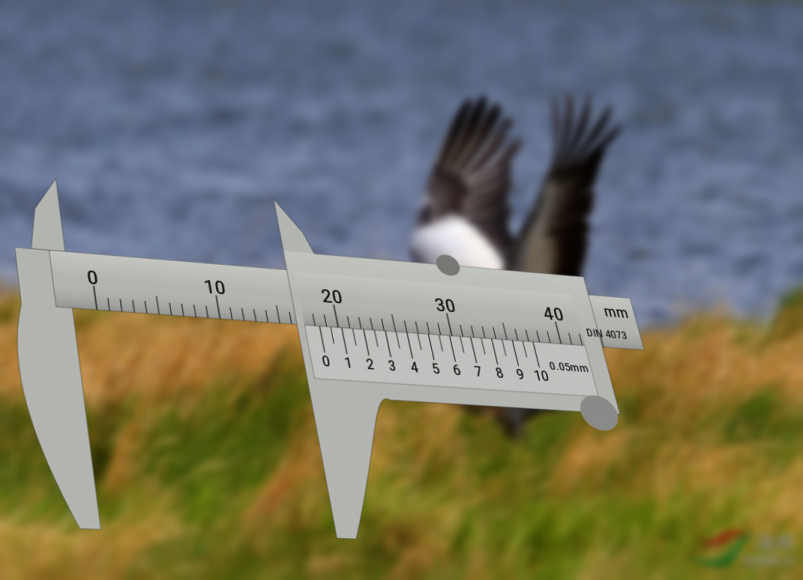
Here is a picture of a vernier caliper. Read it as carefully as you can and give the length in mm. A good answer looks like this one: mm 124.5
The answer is mm 18.4
